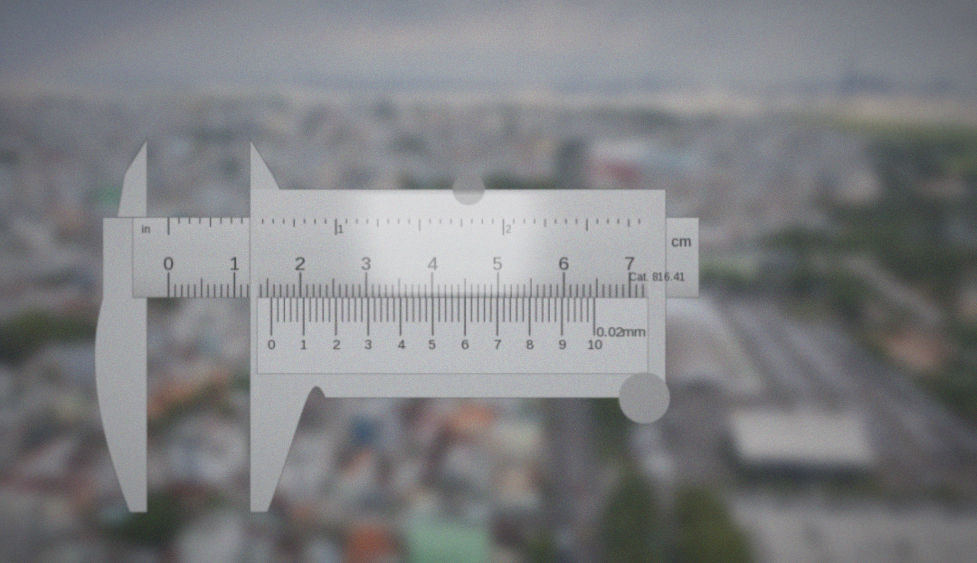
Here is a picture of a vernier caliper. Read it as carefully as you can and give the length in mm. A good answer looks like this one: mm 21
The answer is mm 15.6
